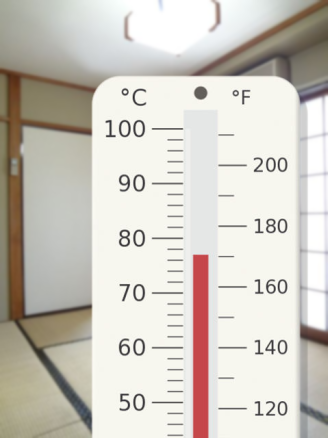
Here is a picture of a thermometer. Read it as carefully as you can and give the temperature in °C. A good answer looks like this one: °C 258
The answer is °C 77
